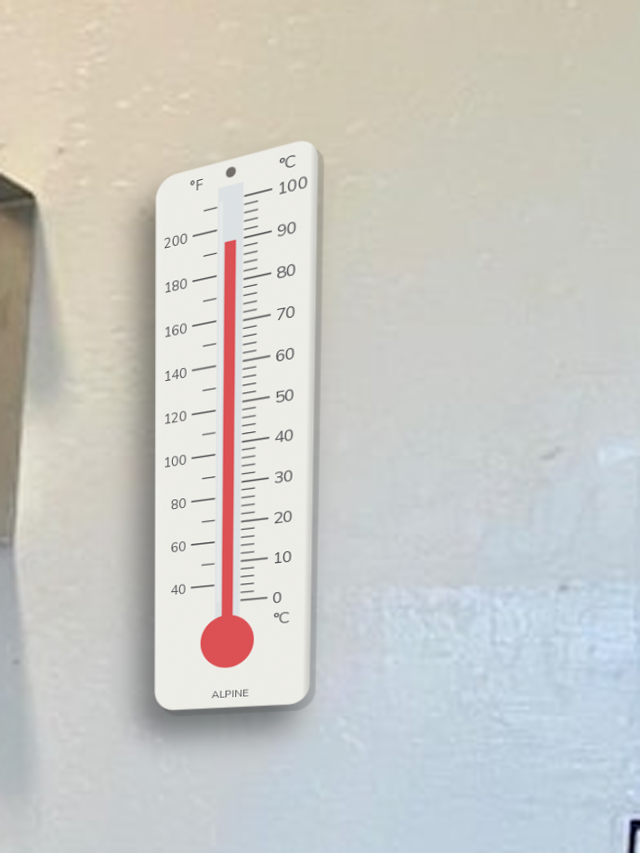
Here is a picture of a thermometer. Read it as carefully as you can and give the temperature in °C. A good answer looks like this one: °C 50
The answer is °C 90
